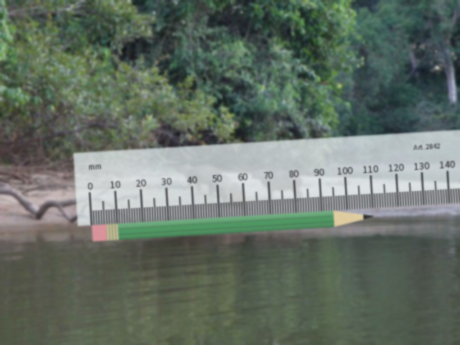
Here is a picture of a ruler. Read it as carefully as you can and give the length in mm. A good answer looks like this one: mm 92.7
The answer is mm 110
